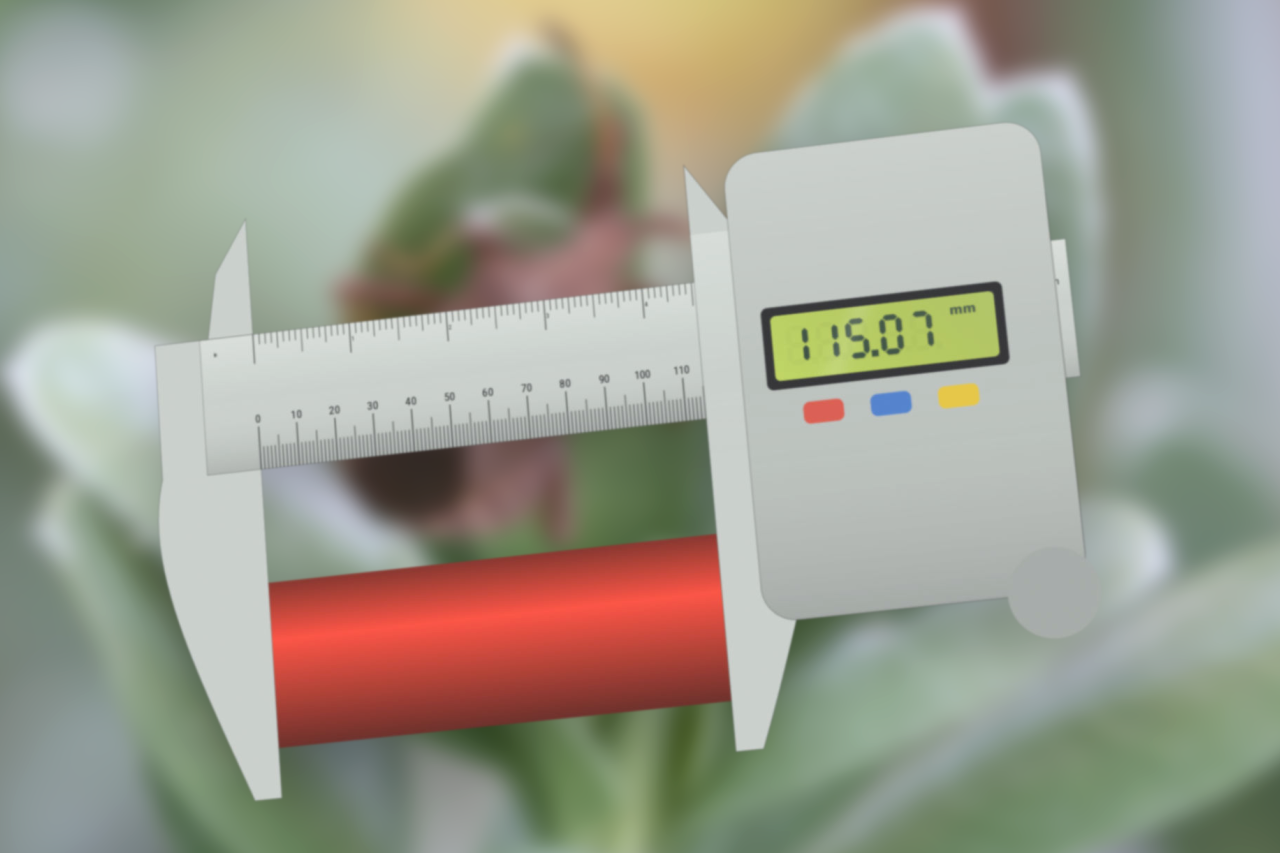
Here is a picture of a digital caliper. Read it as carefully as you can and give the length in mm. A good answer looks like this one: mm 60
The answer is mm 115.07
